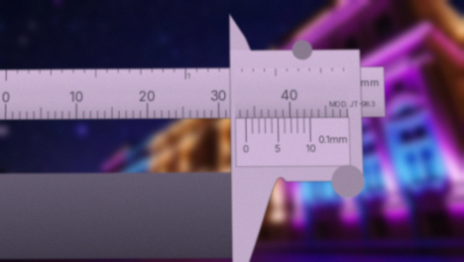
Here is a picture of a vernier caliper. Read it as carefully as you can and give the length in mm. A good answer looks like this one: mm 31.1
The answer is mm 33.8
